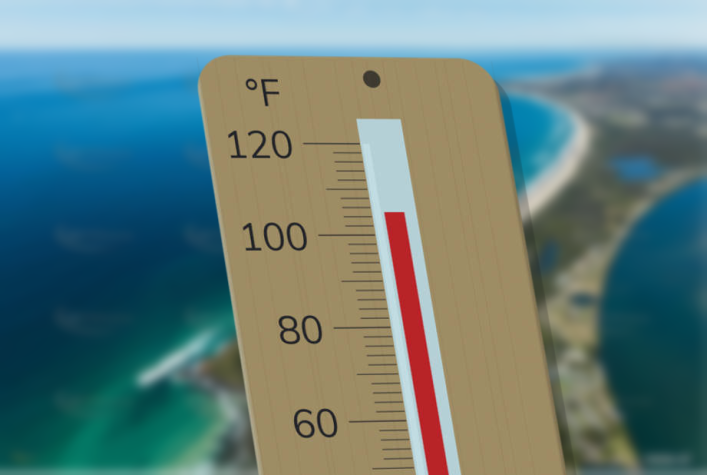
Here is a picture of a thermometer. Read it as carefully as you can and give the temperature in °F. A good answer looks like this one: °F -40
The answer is °F 105
